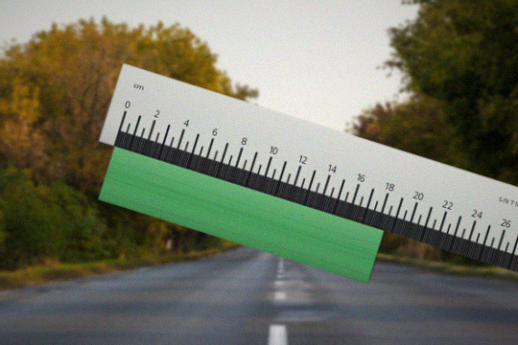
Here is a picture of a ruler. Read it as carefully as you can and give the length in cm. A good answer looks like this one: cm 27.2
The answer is cm 18.5
